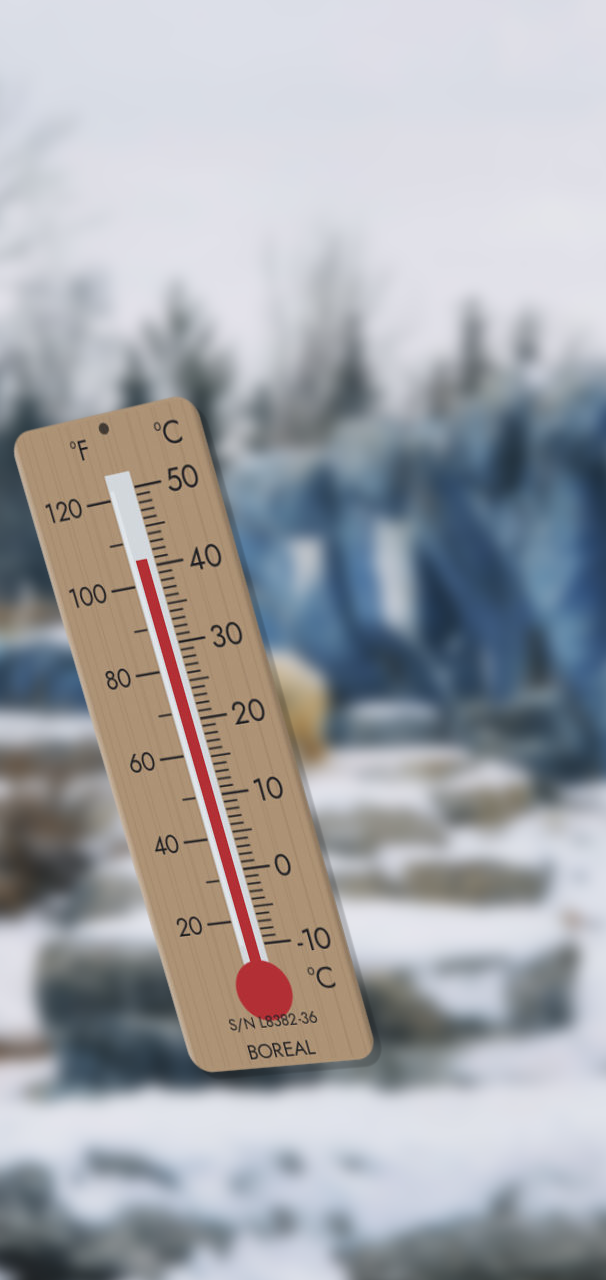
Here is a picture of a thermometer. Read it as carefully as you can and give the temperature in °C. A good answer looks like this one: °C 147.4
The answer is °C 41
